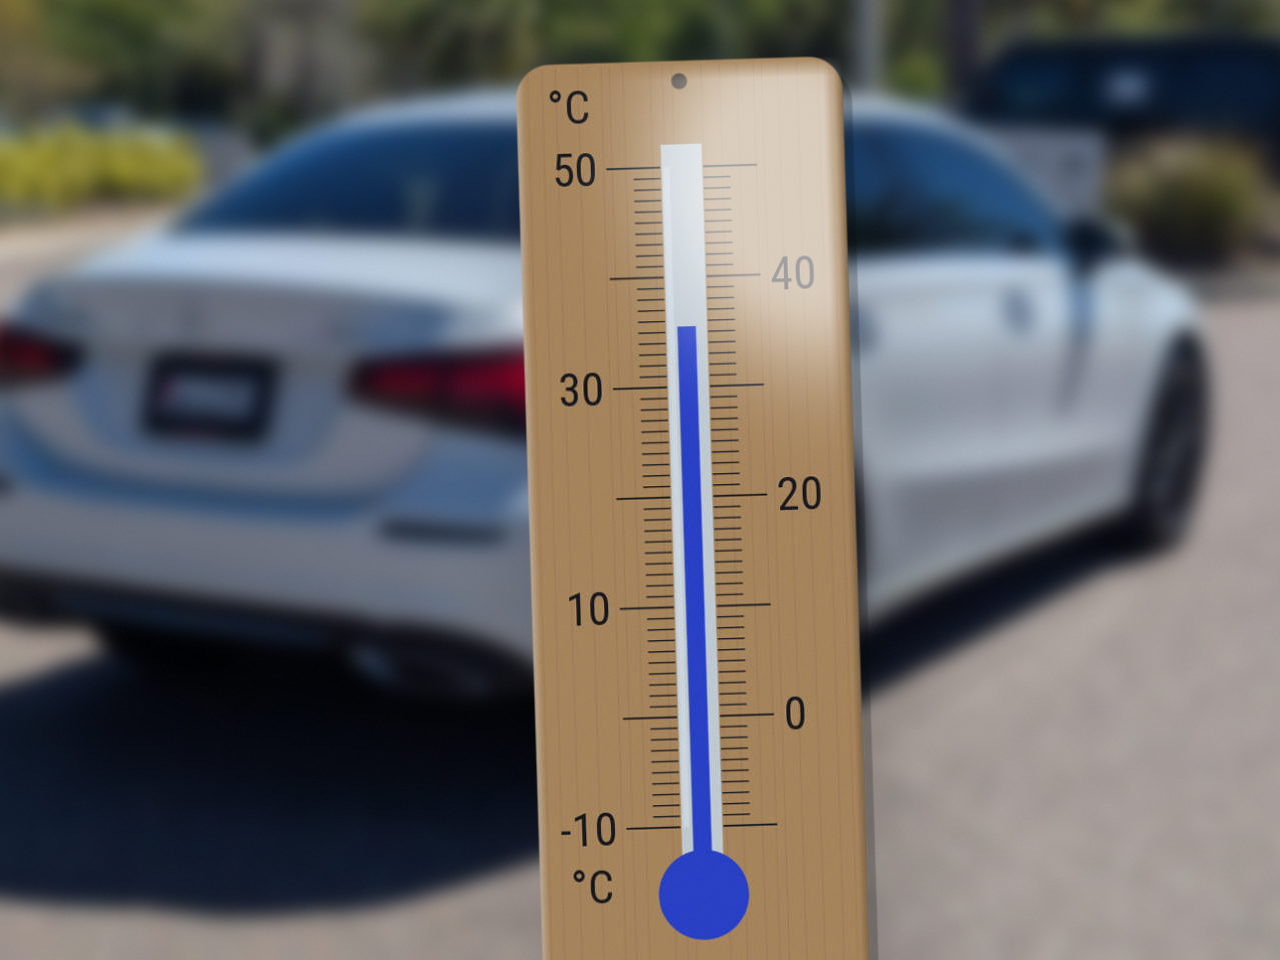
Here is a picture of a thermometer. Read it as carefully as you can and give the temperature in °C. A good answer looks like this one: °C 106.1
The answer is °C 35.5
